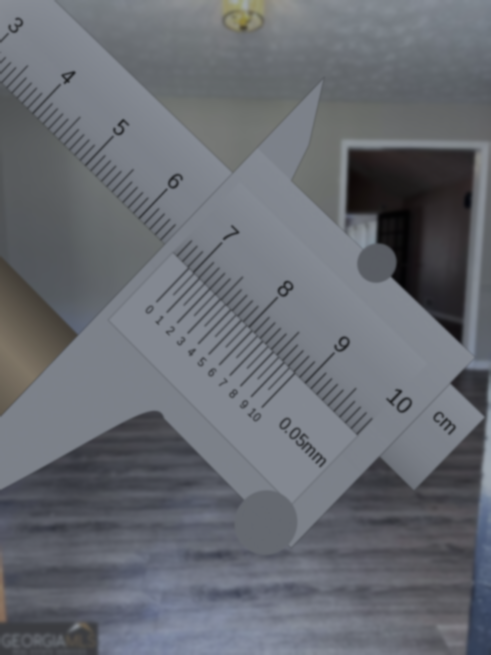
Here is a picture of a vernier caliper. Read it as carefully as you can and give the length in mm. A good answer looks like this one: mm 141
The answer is mm 69.2
